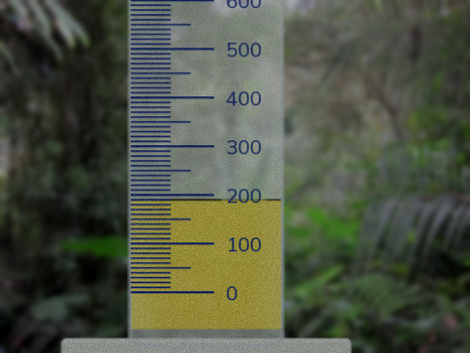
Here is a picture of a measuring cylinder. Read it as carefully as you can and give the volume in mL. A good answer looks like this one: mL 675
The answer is mL 190
